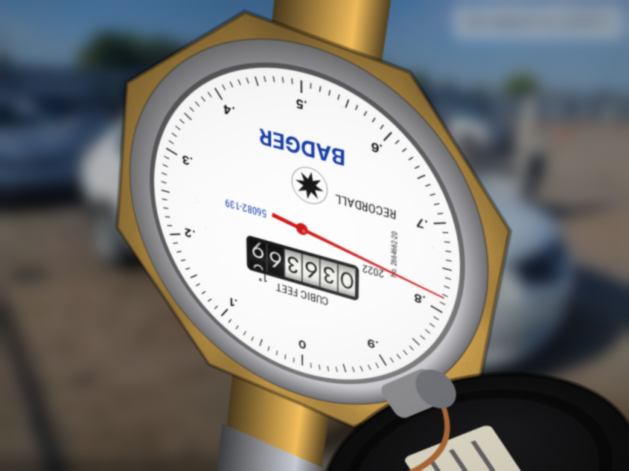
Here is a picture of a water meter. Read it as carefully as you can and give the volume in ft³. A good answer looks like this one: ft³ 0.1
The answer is ft³ 36368.78
